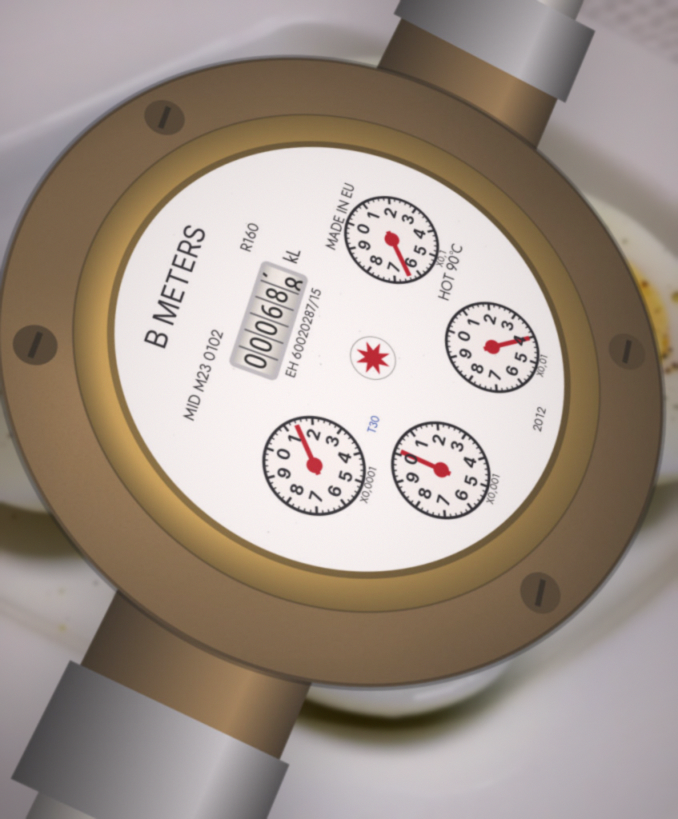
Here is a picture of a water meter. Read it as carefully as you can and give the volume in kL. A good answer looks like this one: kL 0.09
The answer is kL 687.6401
